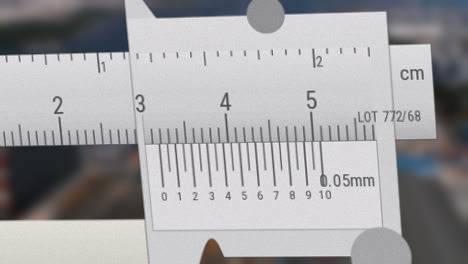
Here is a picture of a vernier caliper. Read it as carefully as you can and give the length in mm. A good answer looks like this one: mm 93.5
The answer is mm 31.8
